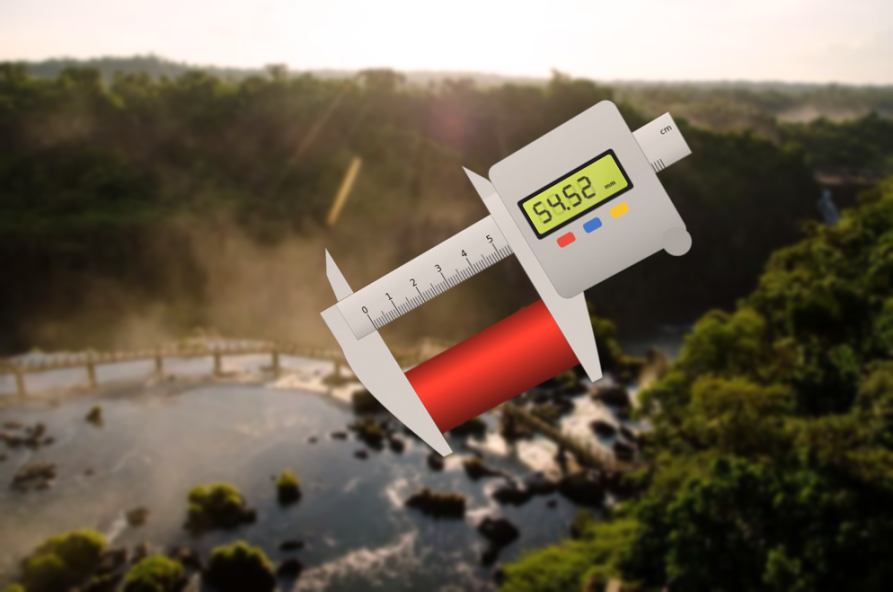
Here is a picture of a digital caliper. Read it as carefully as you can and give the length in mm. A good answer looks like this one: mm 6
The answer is mm 54.52
